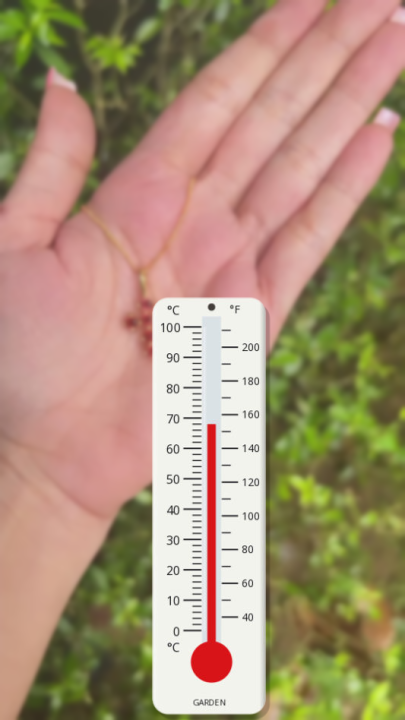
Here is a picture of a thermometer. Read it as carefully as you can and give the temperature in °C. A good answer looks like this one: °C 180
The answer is °C 68
